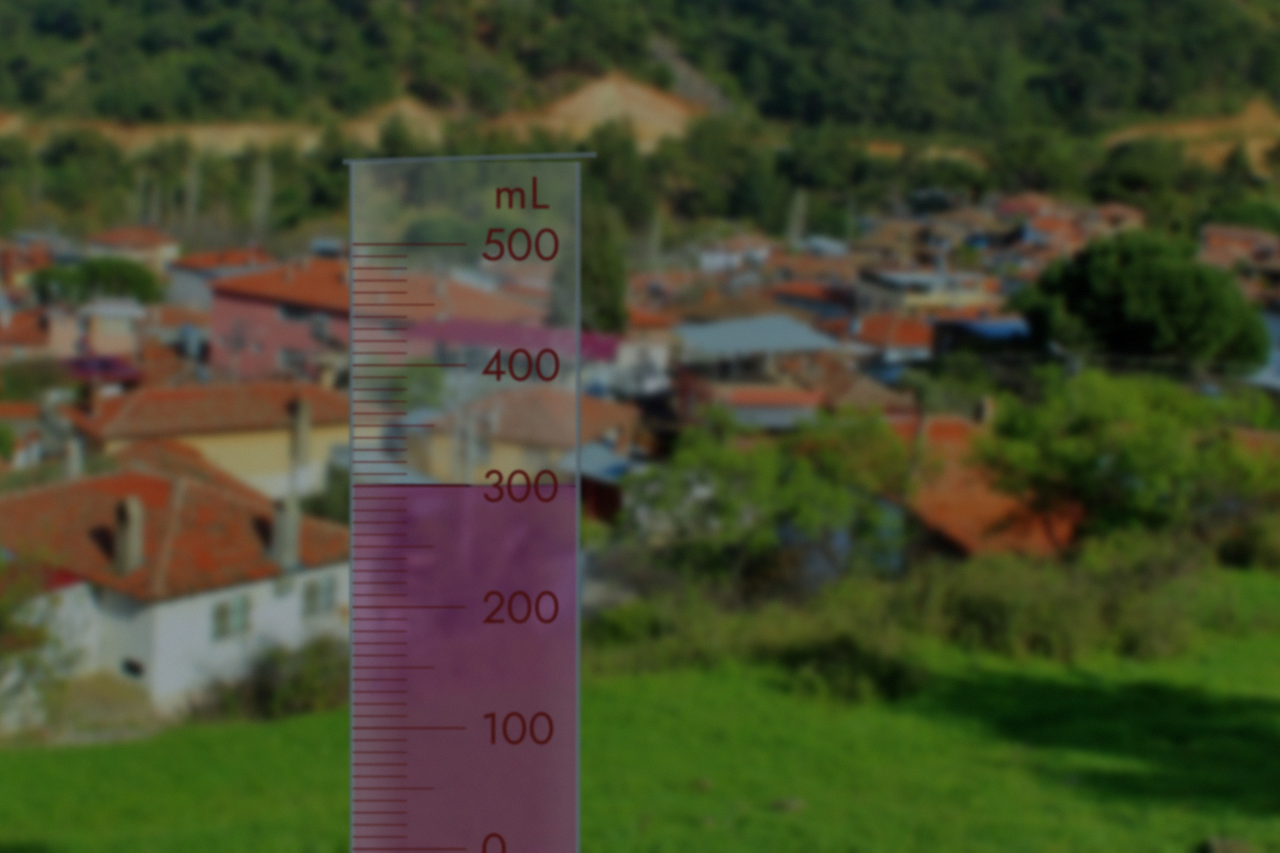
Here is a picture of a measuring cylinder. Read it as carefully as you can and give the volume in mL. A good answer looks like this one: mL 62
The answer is mL 300
